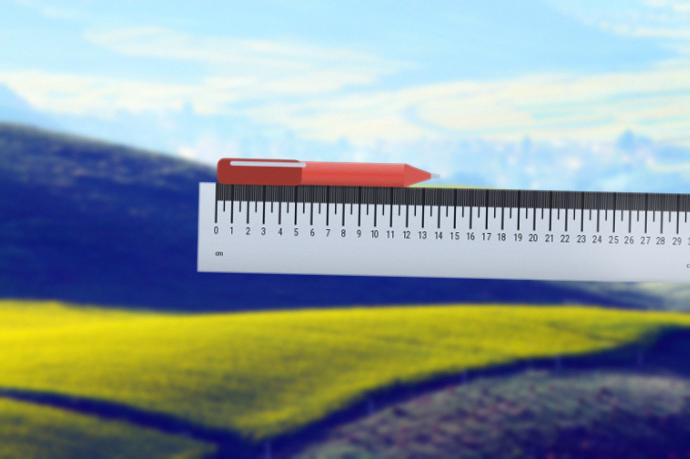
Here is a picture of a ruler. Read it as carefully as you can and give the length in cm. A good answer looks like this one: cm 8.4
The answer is cm 14
